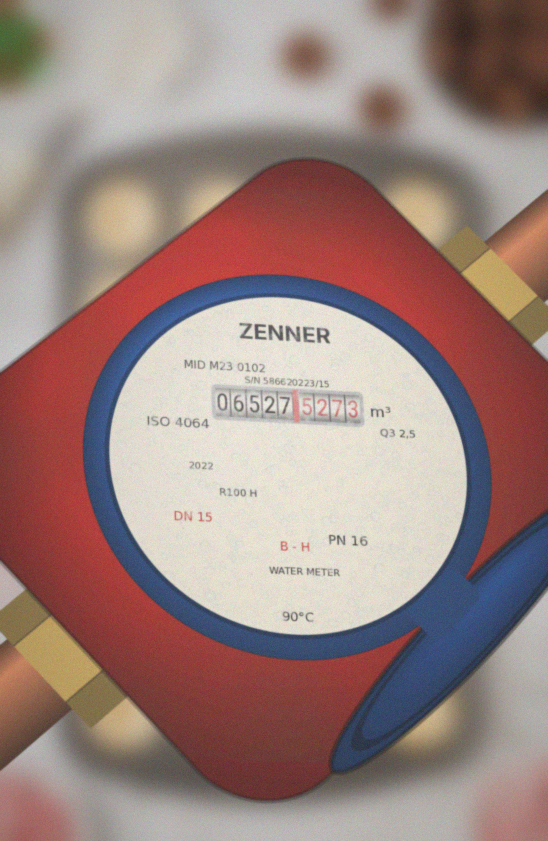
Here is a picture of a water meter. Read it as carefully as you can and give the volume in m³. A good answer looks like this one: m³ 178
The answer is m³ 6527.5273
